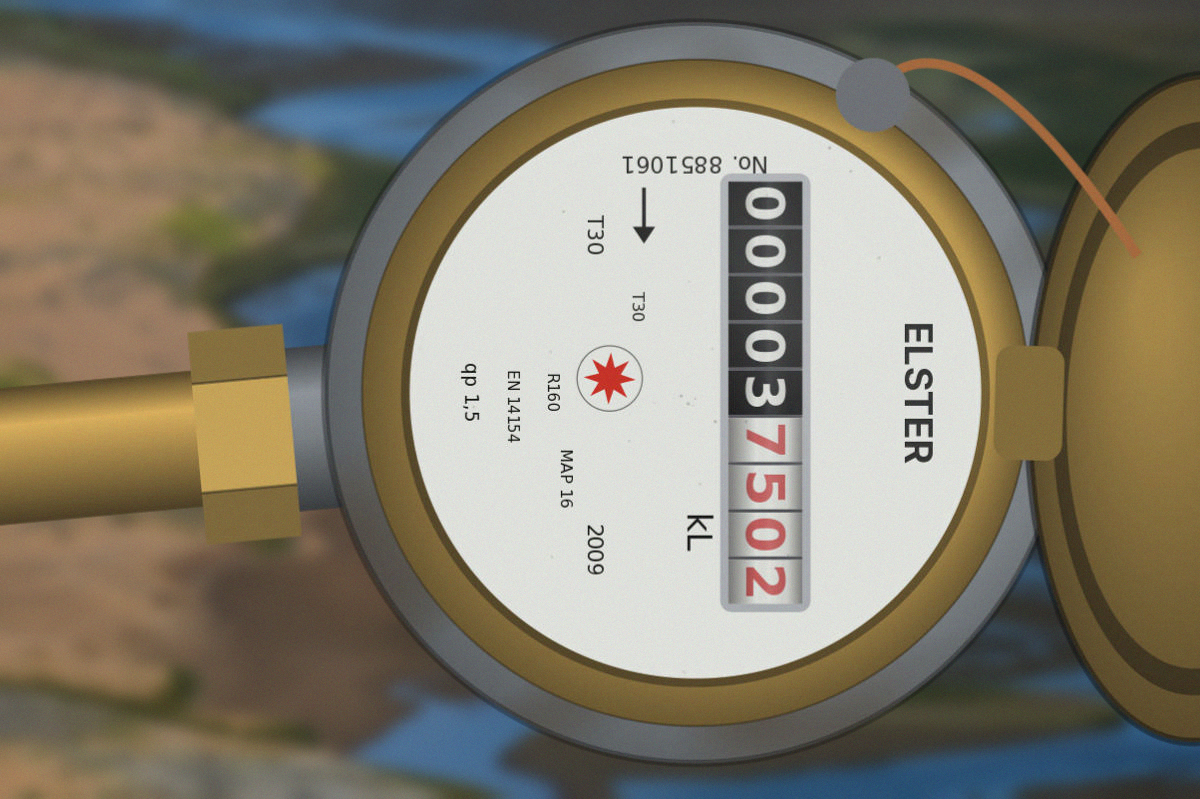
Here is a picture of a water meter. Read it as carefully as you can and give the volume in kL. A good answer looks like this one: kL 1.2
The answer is kL 3.7502
